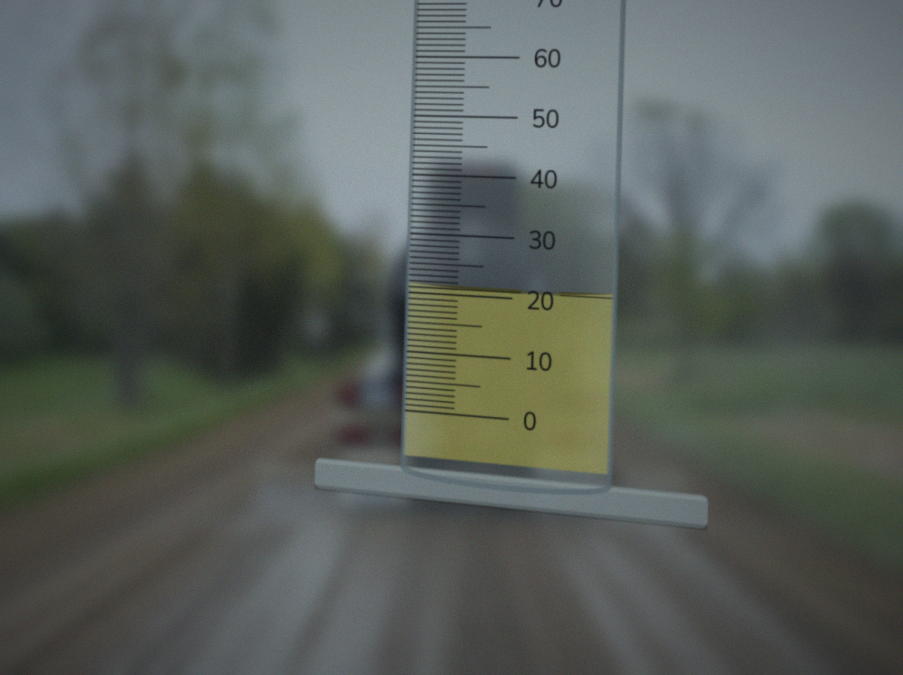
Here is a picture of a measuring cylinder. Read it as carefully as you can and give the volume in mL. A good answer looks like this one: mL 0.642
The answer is mL 21
